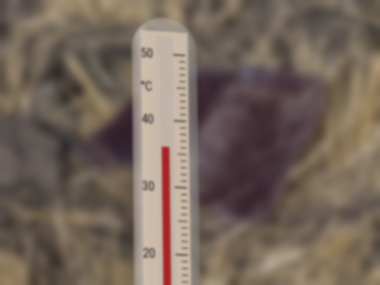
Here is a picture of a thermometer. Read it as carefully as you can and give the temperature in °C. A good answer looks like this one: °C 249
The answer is °C 36
